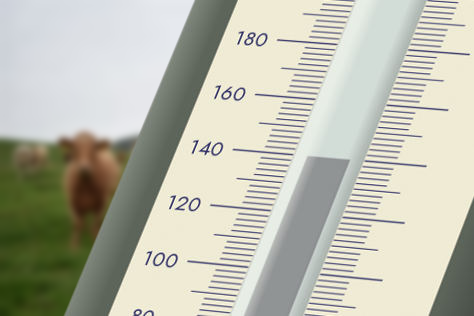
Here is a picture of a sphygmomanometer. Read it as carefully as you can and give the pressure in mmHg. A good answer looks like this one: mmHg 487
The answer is mmHg 140
